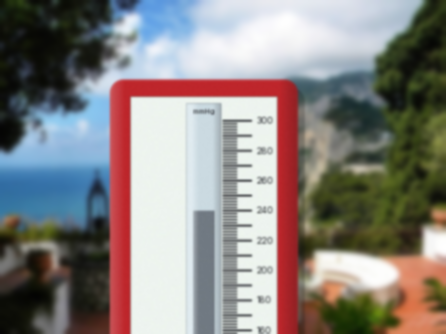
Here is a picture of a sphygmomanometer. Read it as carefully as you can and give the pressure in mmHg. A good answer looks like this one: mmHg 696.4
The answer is mmHg 240
